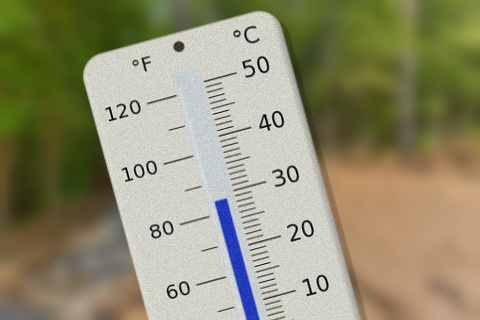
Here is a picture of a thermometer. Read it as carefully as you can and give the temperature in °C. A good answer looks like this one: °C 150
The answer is °C 29
